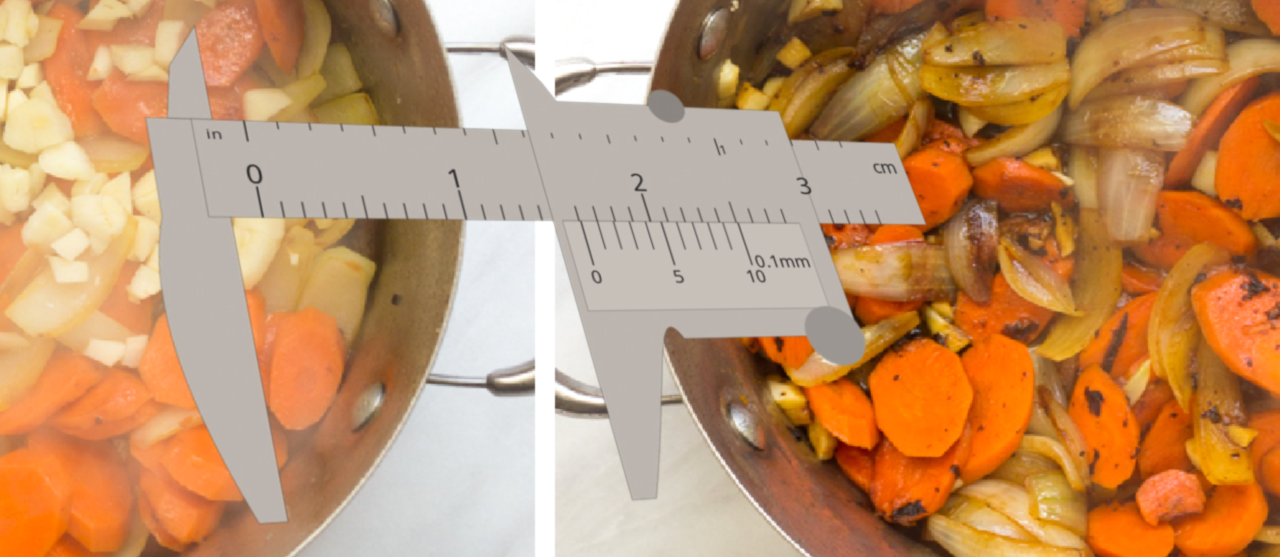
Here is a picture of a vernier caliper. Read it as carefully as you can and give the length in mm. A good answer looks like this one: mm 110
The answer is mm 16.1
